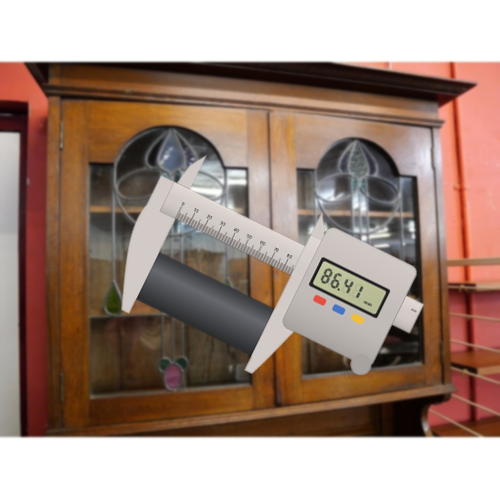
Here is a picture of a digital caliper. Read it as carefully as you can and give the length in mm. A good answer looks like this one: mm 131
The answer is mm 86.41
